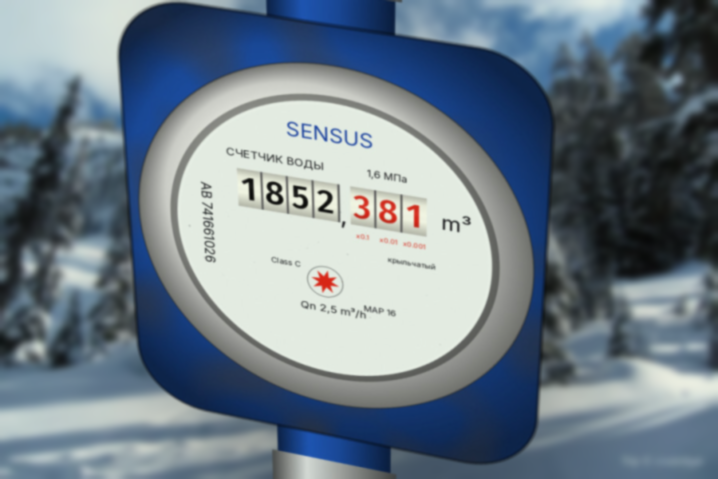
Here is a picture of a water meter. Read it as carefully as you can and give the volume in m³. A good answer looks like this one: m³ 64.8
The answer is m³ 1852.381
